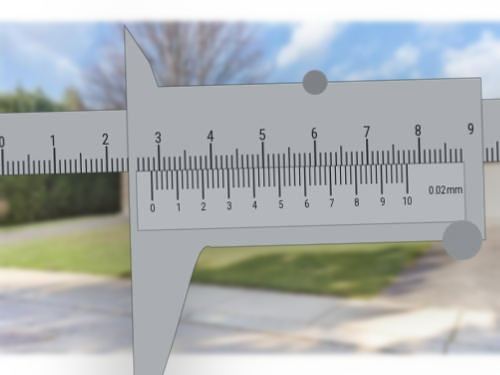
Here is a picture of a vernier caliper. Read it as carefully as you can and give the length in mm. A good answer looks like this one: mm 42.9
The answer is mm 28.5
